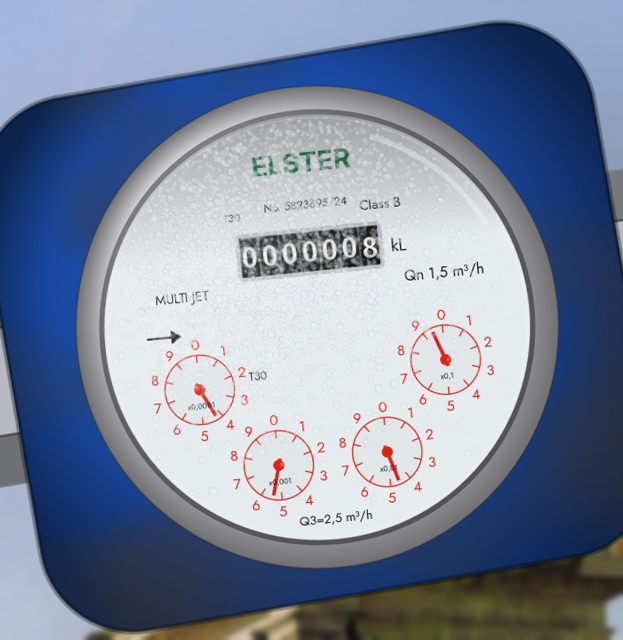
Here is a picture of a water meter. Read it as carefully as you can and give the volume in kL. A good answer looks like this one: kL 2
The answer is kL 7.9454
